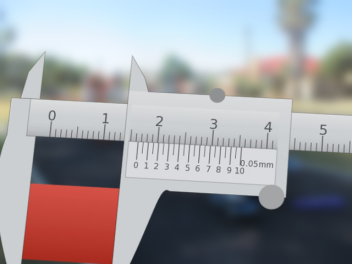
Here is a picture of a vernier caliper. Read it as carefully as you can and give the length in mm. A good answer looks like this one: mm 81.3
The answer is mm 16.4
